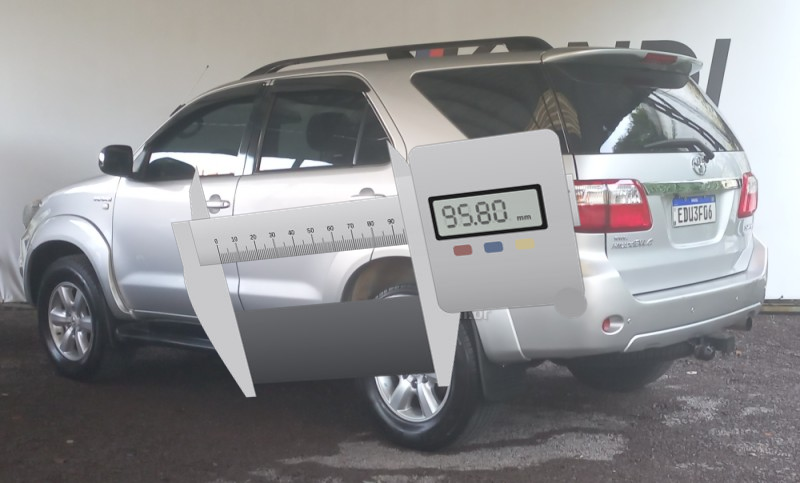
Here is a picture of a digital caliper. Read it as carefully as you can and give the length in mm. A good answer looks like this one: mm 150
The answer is mm 95.80
